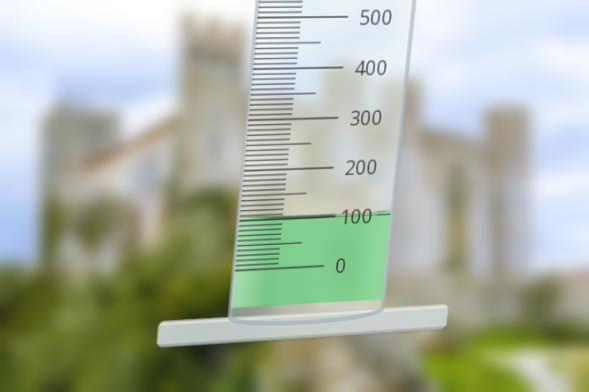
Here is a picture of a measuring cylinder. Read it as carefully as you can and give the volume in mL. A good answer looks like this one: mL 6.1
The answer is mL 100
